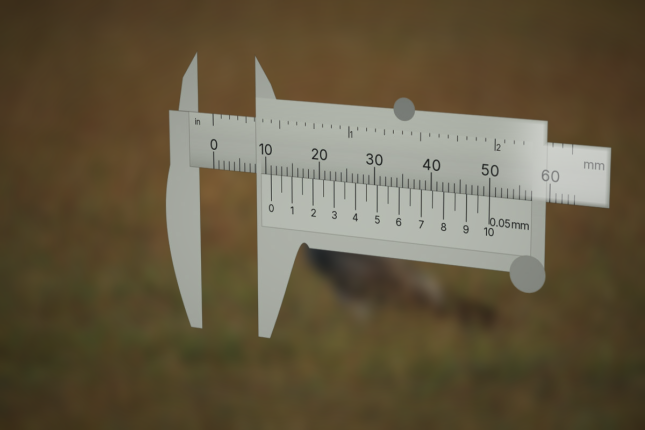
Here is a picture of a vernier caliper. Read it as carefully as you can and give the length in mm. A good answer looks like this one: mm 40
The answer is mm 11.0
